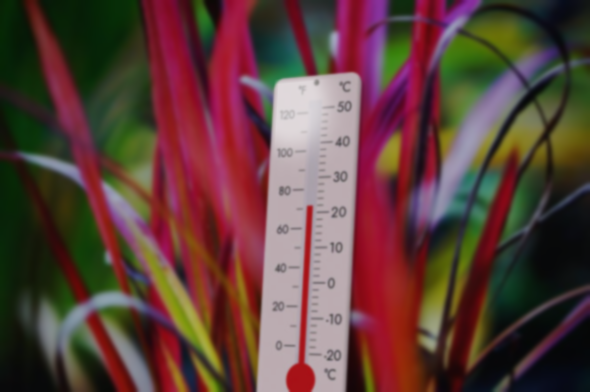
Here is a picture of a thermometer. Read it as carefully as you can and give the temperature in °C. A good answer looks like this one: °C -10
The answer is °C 22
